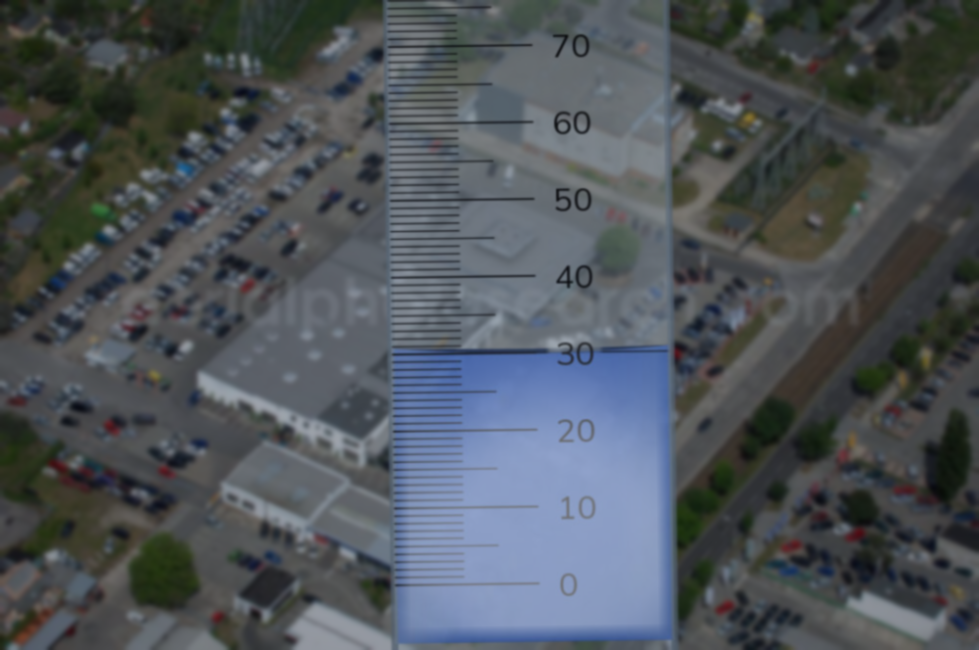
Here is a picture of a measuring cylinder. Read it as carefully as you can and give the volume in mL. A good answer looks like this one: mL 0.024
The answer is mL 30
